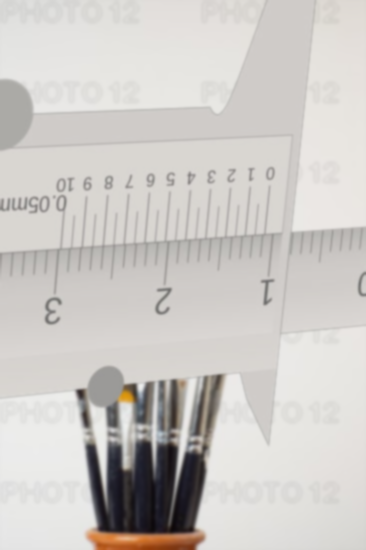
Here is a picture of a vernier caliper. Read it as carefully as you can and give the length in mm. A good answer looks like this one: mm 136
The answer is mm 10.8
